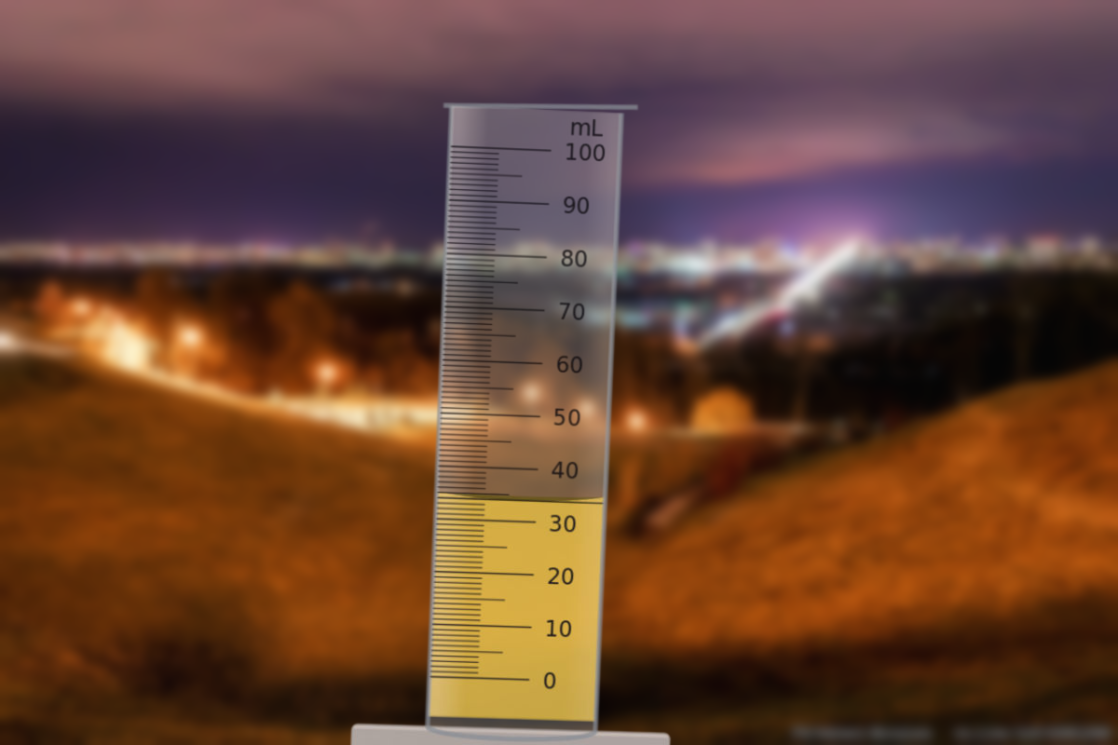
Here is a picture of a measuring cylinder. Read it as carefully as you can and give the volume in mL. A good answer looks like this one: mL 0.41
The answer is mL 34
